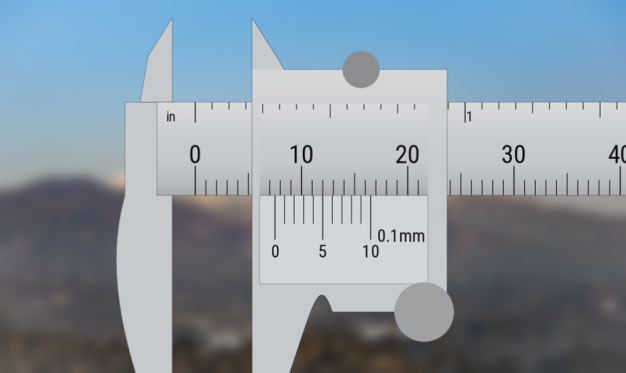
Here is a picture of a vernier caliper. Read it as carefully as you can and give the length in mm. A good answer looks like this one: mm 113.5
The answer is mm 7.5
